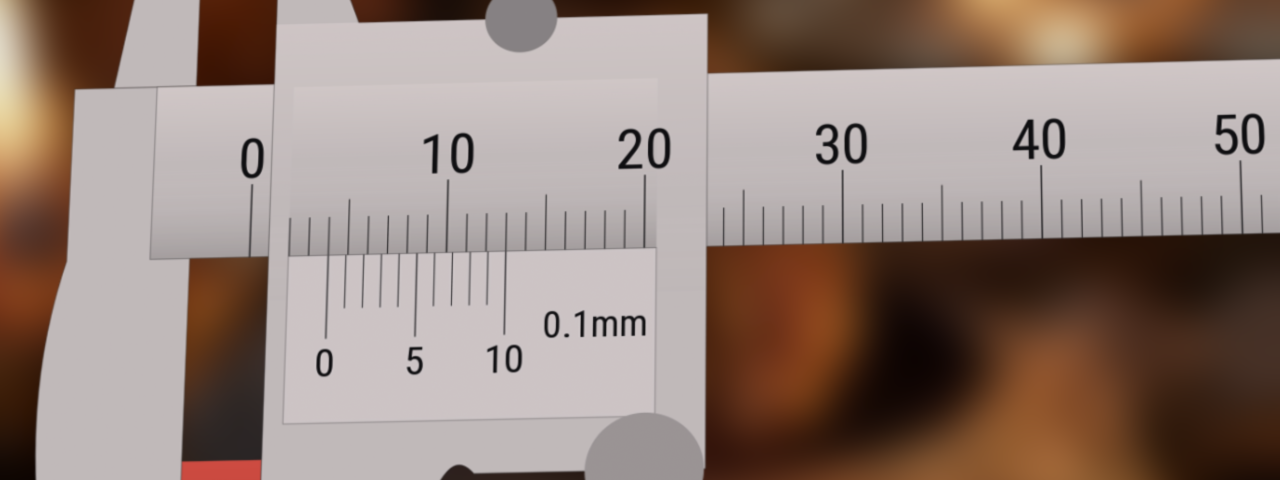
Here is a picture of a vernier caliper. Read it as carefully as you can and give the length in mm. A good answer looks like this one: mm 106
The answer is mm 4.0
